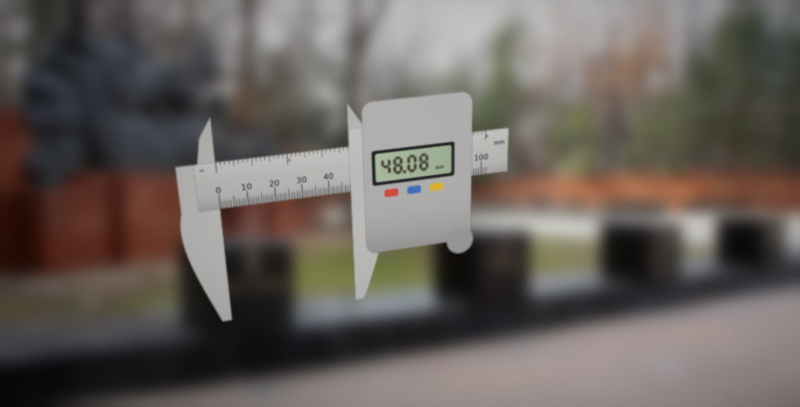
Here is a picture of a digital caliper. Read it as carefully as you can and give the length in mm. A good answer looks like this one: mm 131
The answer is mm 48.08
